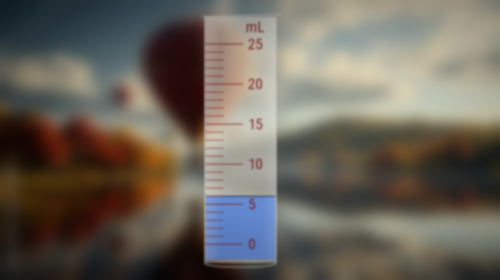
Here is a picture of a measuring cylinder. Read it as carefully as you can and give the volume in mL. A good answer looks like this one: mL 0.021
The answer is mL 6
